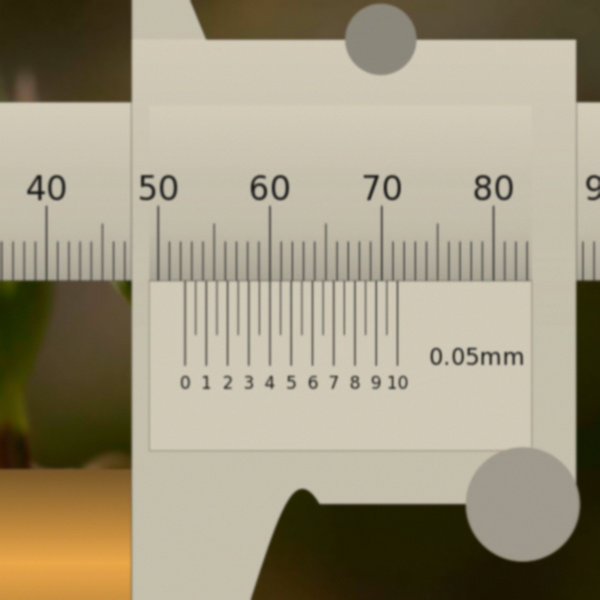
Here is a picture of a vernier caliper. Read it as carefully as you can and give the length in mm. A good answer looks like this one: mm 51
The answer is mm 52.4
